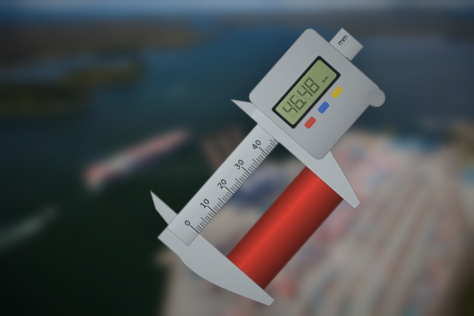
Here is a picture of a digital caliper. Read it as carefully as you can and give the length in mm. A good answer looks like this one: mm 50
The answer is mm 46.48
